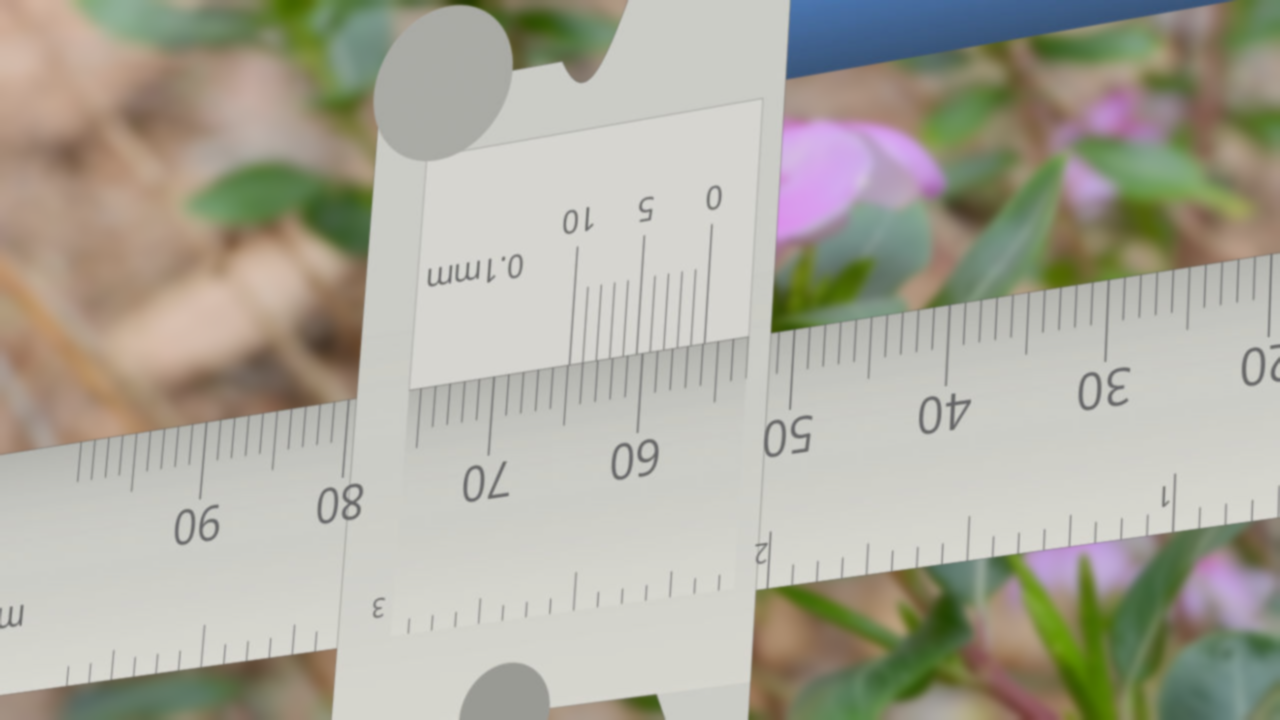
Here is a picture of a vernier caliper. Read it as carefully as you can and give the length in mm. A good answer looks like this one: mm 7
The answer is mm 55.9
